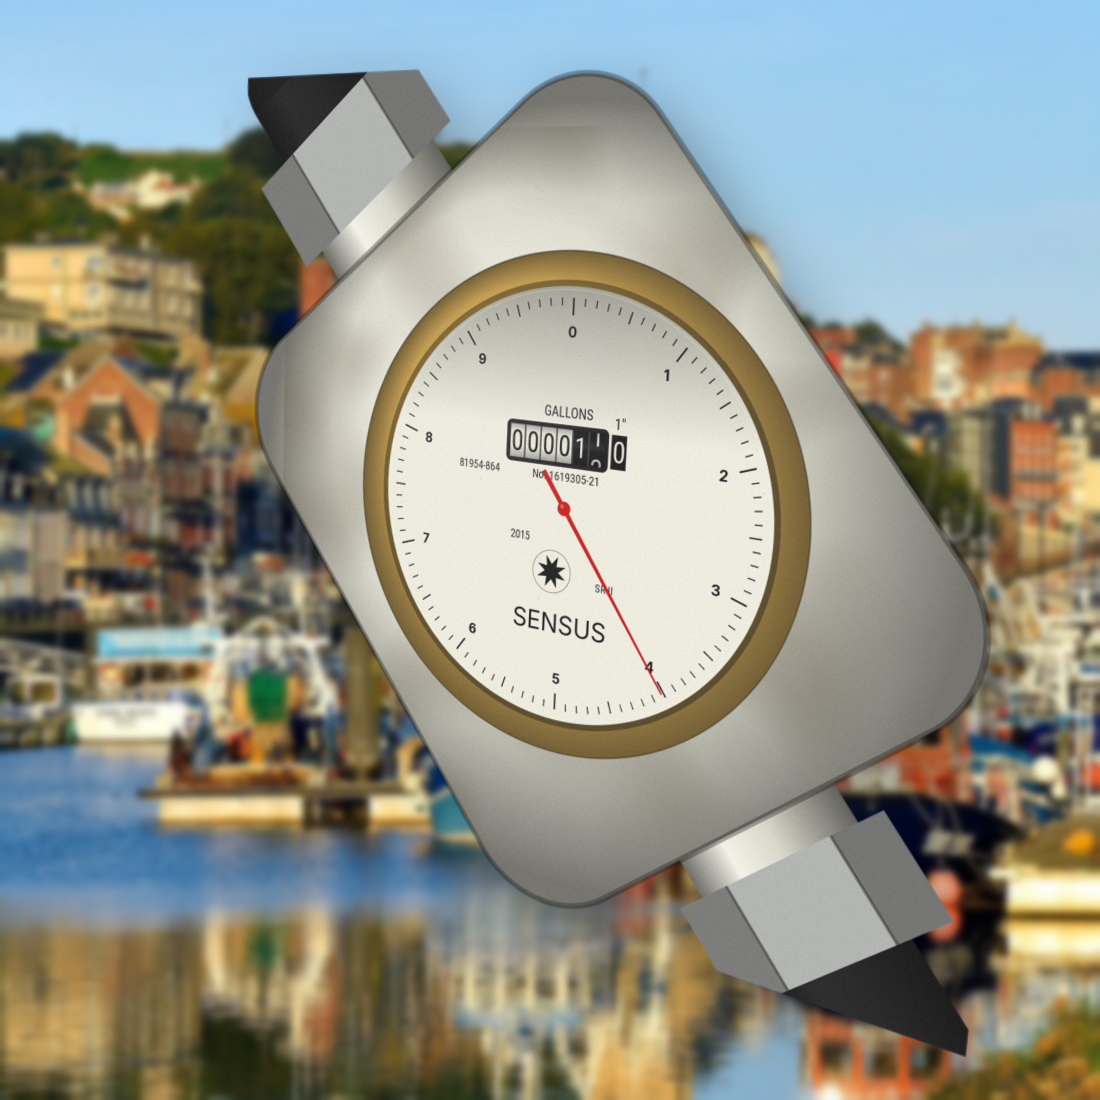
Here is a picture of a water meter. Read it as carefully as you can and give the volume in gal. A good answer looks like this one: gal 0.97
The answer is gal 114.0
